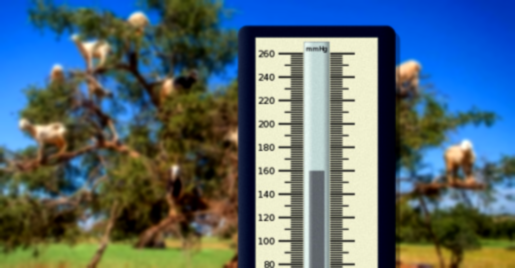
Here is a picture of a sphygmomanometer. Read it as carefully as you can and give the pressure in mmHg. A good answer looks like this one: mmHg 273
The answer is mmHg 160
